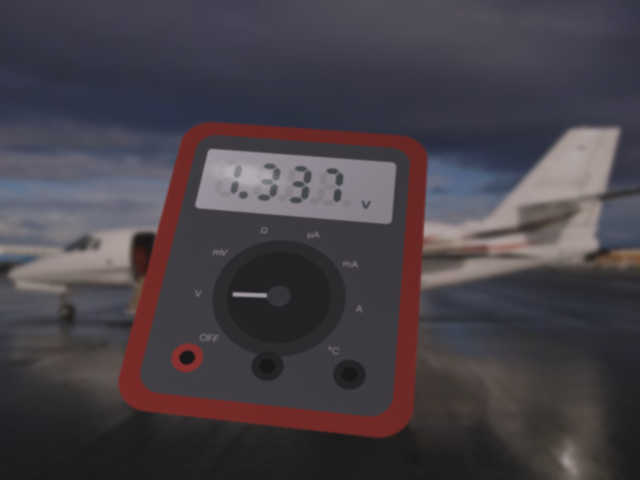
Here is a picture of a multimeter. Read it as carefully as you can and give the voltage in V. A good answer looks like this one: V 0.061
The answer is V 1.337
